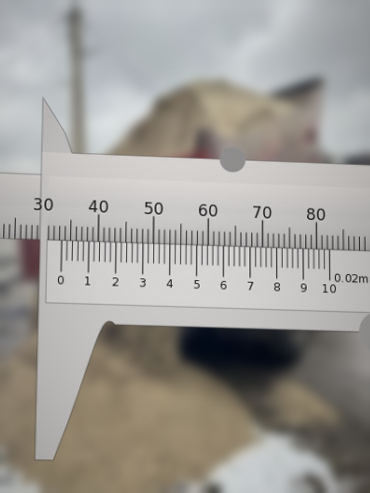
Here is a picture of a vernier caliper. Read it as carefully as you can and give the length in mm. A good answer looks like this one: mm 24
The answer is mm 33.4
